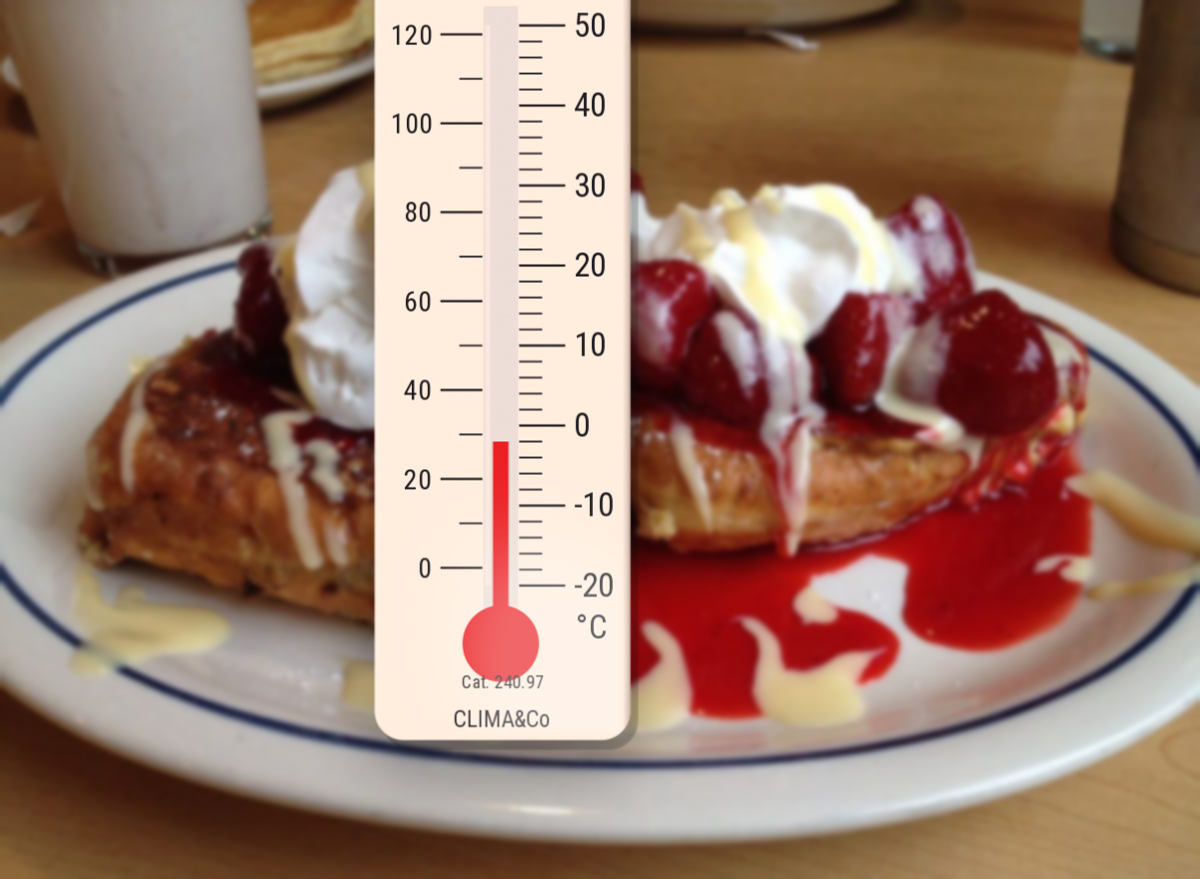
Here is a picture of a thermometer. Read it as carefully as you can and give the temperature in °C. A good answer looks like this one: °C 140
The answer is °C -2
